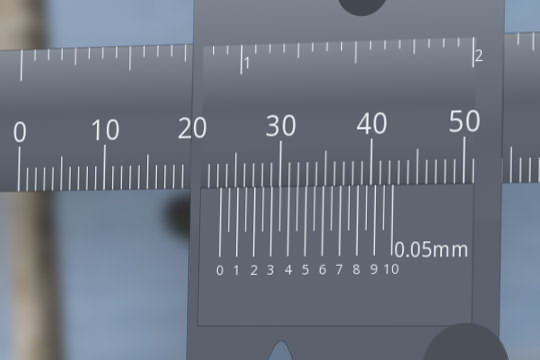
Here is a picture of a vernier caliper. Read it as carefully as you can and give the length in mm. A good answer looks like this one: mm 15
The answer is mm 23.4
